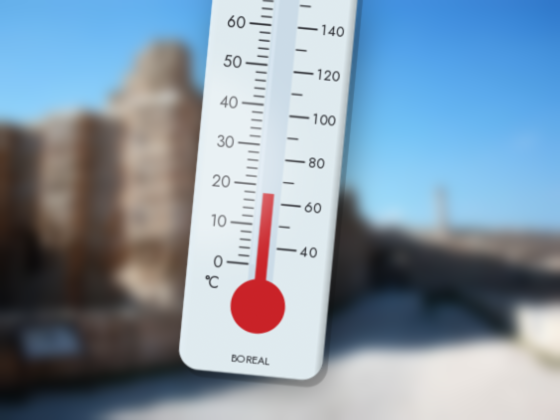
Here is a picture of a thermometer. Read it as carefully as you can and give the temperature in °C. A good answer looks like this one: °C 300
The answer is °C 18
